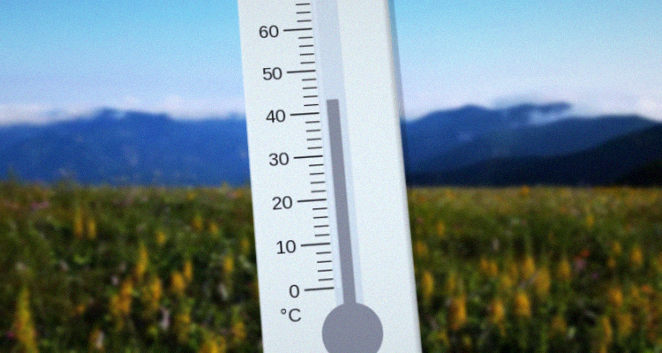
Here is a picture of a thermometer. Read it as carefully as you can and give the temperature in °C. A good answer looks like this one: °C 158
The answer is °C 43
